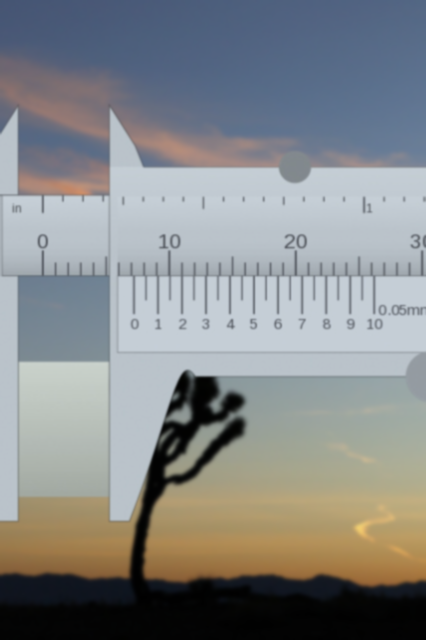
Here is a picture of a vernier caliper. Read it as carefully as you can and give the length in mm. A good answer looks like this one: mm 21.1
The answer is mm 7.2
